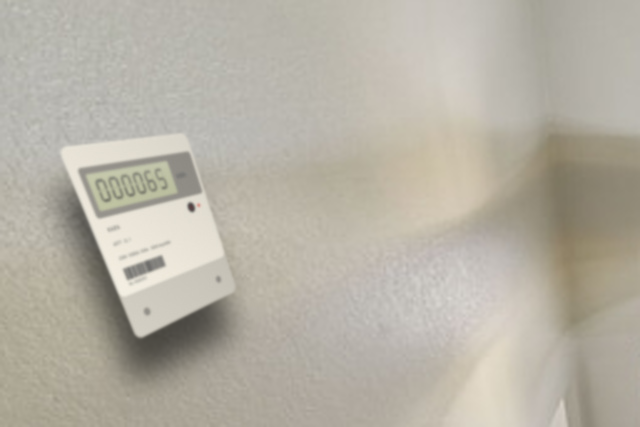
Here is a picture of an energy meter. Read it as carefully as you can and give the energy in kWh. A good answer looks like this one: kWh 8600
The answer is kWh 65
